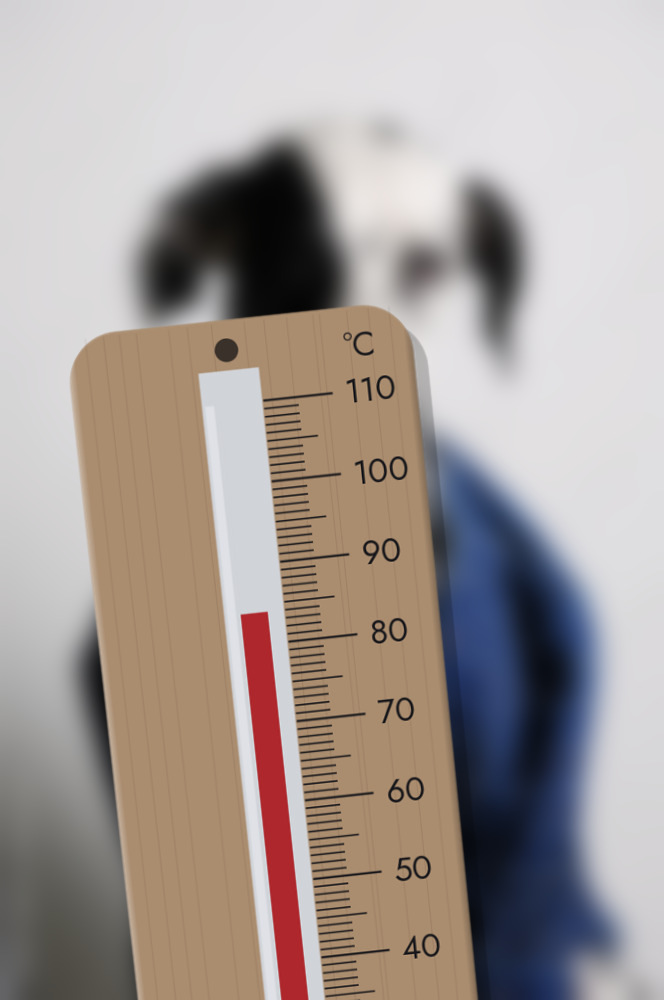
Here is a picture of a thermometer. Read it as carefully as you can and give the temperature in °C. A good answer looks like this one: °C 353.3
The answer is °C 84
